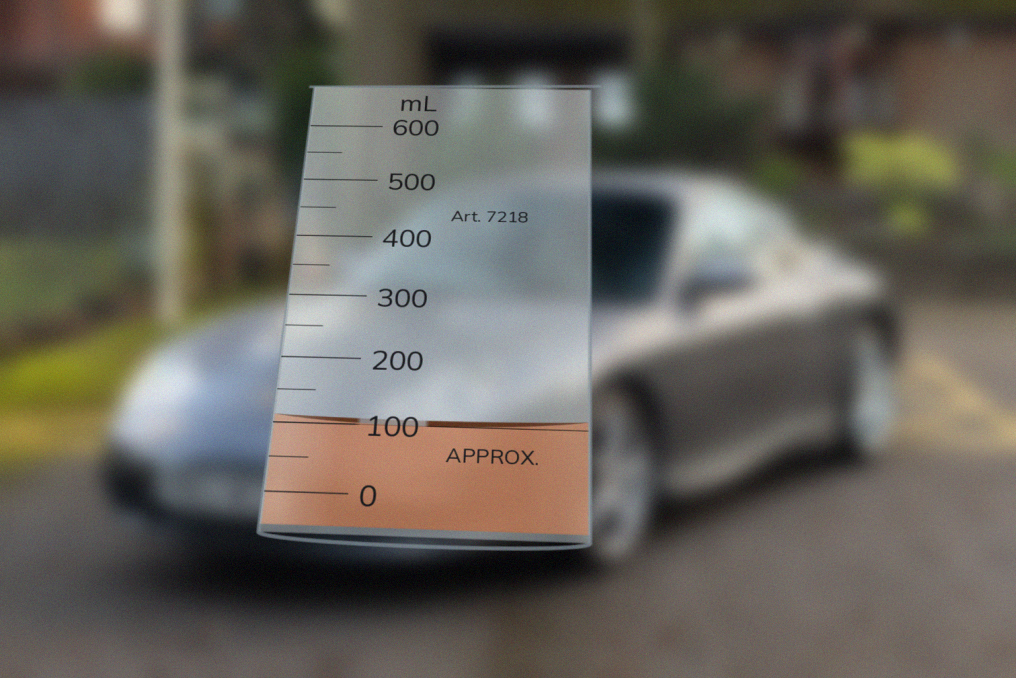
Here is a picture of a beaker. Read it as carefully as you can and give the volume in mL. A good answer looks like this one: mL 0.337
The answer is mL 100
